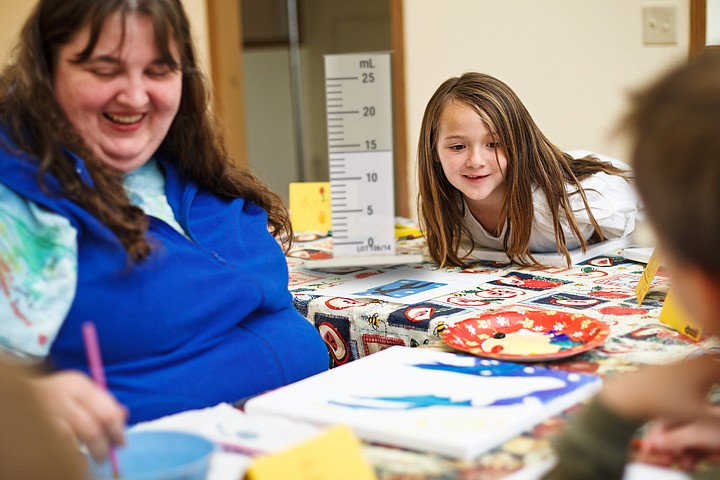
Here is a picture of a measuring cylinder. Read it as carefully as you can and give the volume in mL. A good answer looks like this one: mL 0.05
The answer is mL 14
